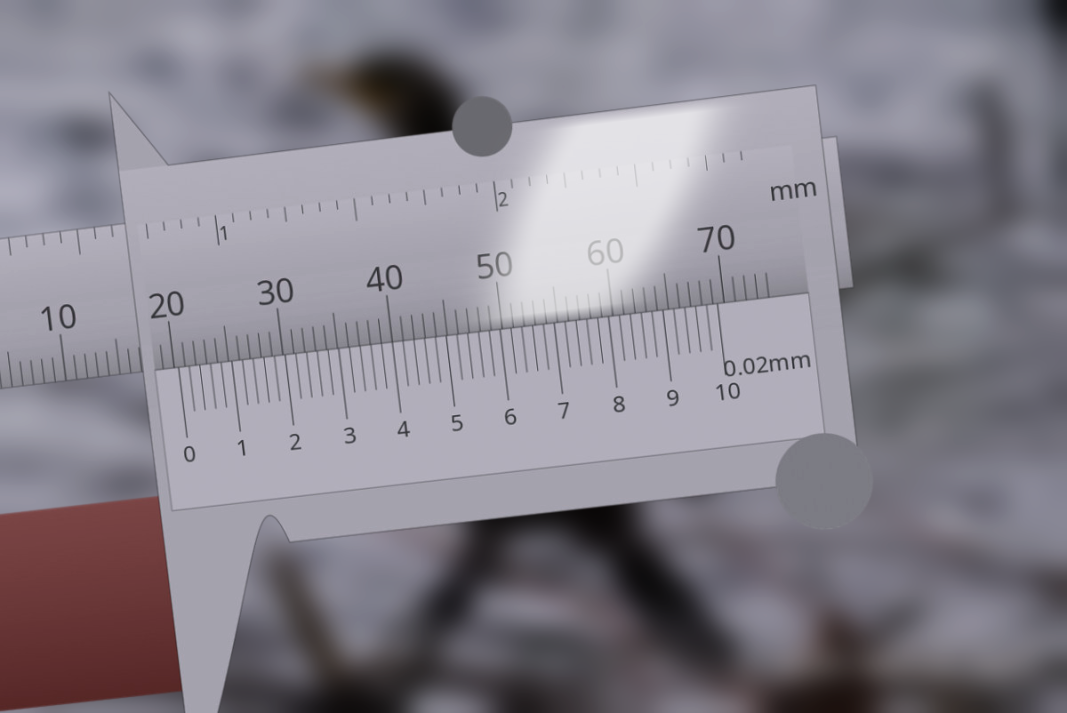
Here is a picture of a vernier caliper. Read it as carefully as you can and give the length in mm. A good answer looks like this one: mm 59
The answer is mm 20.4
